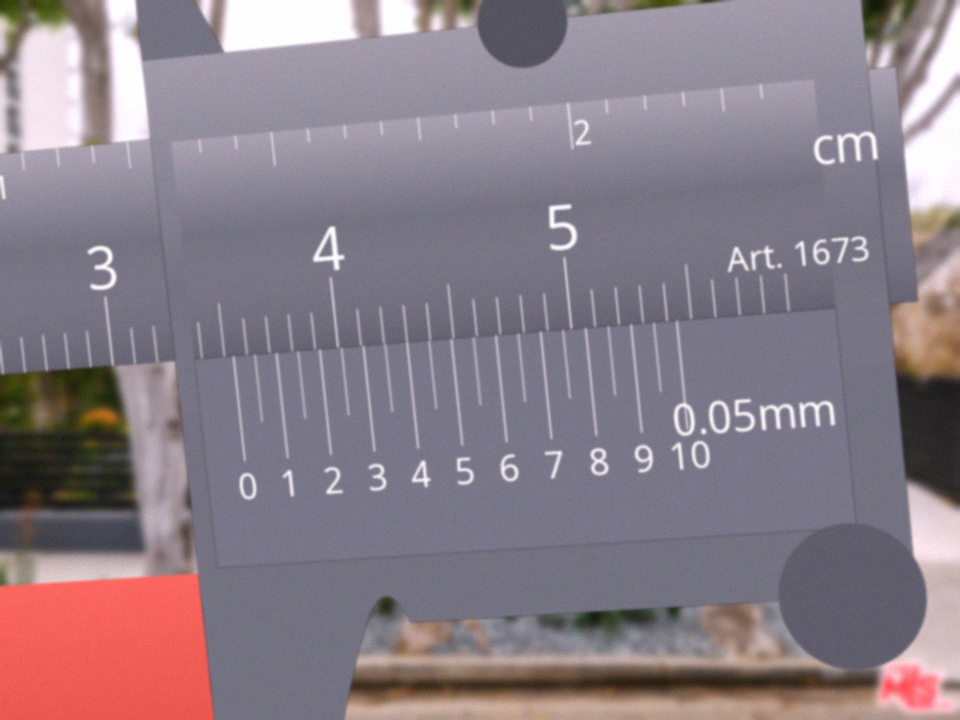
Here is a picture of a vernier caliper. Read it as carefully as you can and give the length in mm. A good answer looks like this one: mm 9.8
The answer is mm 35.4
